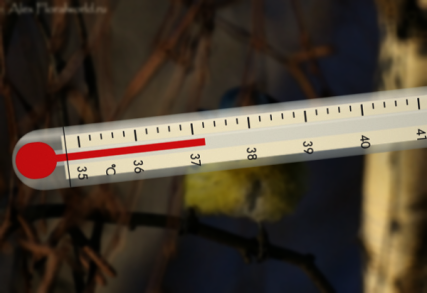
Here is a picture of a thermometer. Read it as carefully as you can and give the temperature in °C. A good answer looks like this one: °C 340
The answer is °C 37.2
